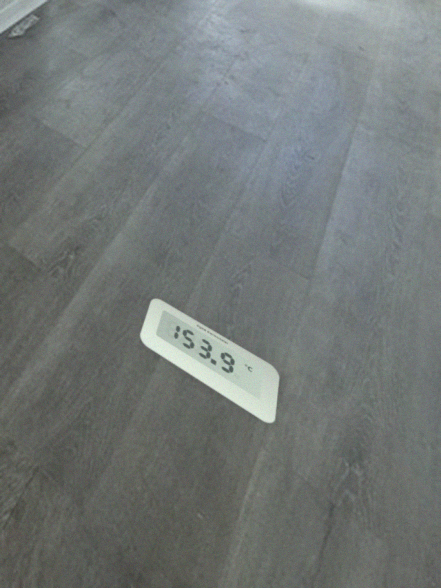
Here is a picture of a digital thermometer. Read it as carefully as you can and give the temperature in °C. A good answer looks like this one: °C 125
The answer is °C 153.9
